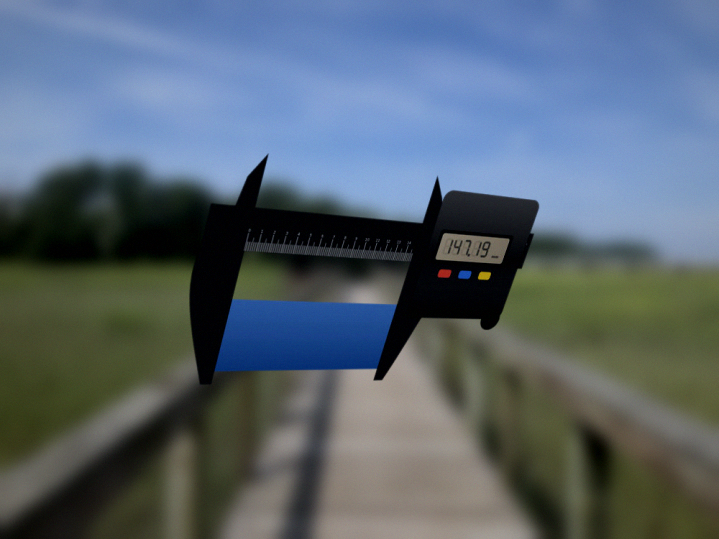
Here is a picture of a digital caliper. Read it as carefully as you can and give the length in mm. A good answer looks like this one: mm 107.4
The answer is mm 147.19
